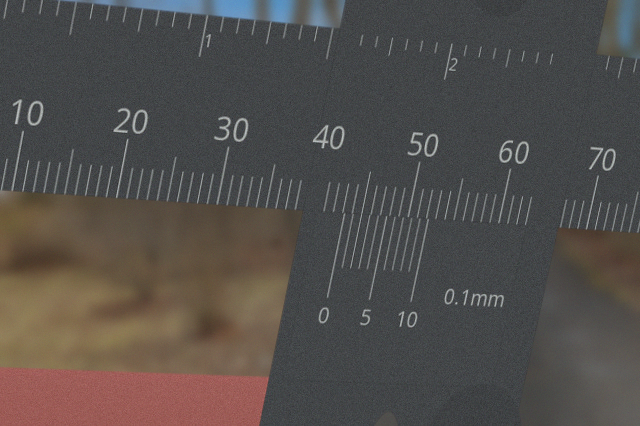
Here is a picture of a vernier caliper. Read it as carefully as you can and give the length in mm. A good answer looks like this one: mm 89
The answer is mm 43.2
